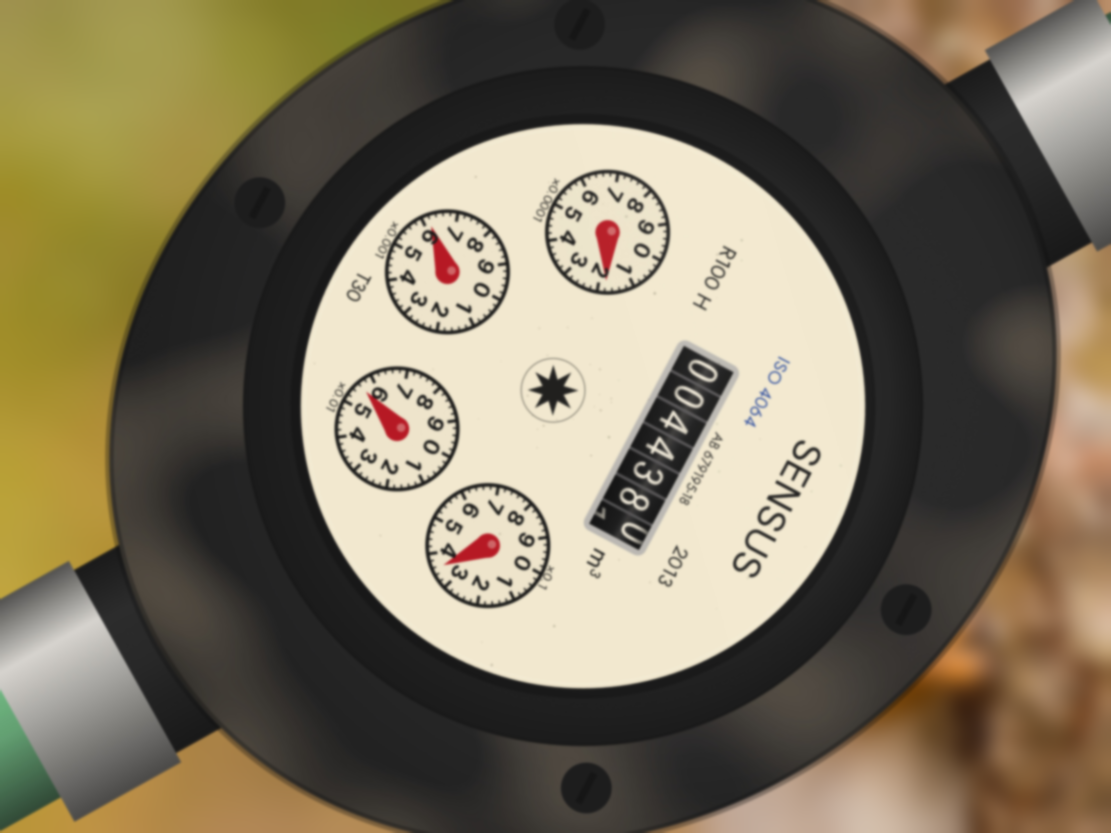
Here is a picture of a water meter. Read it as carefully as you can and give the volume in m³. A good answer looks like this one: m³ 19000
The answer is m³ 44380.3561
